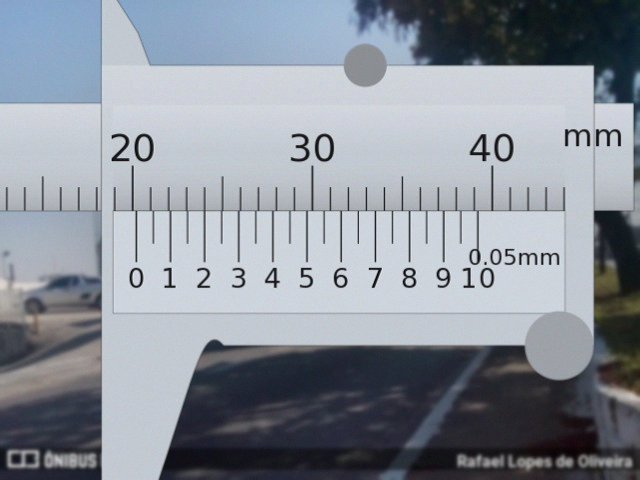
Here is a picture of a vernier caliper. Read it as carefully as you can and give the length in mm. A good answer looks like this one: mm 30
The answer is mm 20.2
